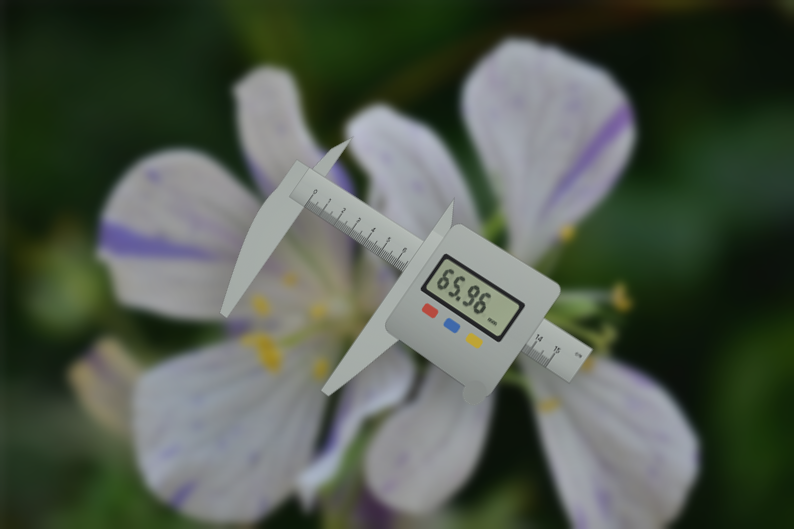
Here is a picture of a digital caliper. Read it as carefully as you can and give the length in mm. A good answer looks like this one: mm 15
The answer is mm 65.96
